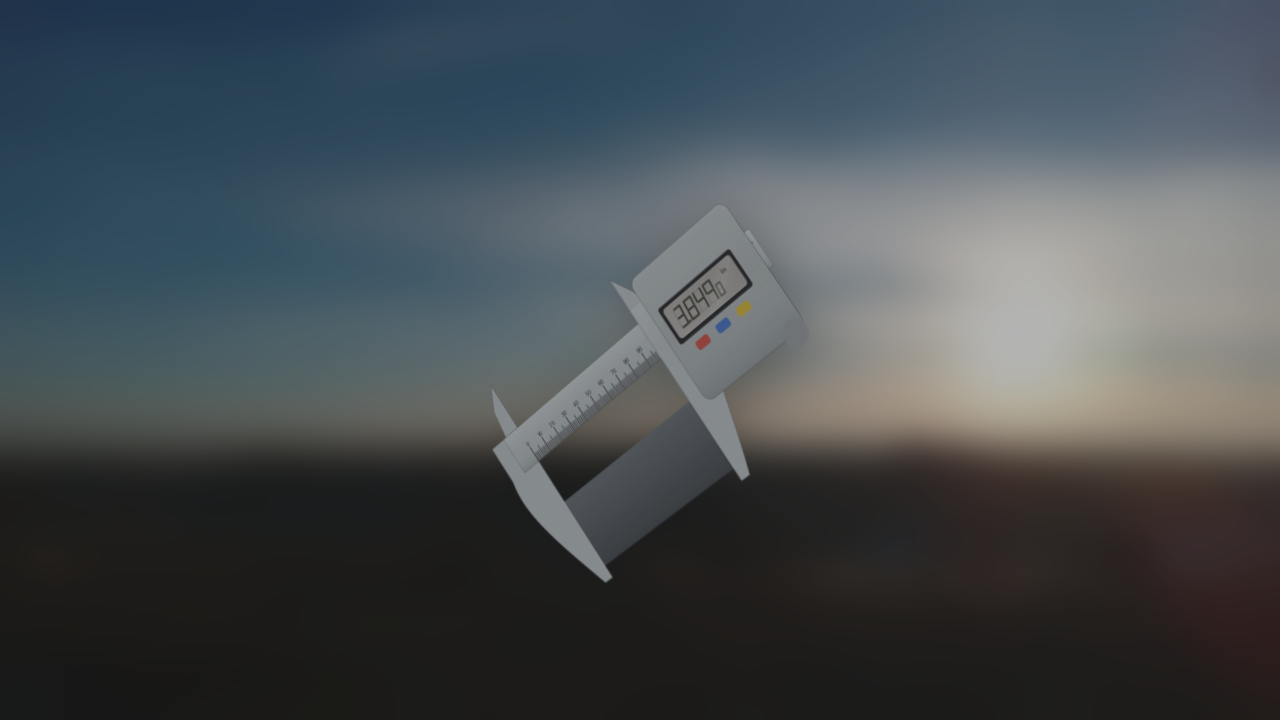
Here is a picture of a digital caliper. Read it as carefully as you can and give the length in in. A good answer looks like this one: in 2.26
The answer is in 3.8490
